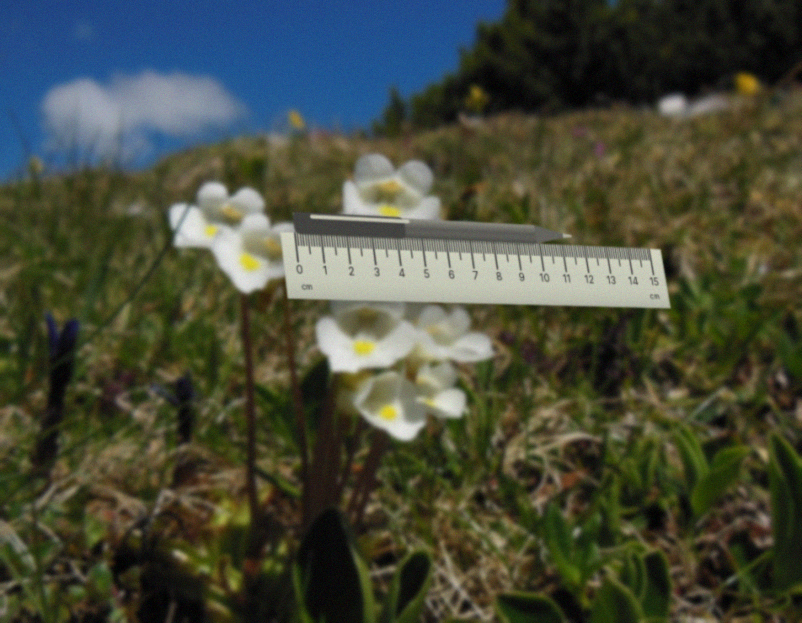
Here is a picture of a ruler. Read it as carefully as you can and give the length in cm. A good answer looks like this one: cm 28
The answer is cm 11.5
